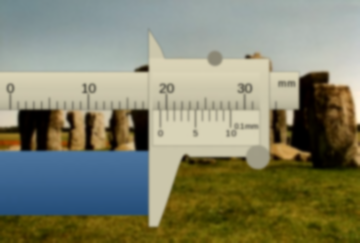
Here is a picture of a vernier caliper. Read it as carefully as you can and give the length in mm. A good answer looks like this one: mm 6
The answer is mm 19.2
